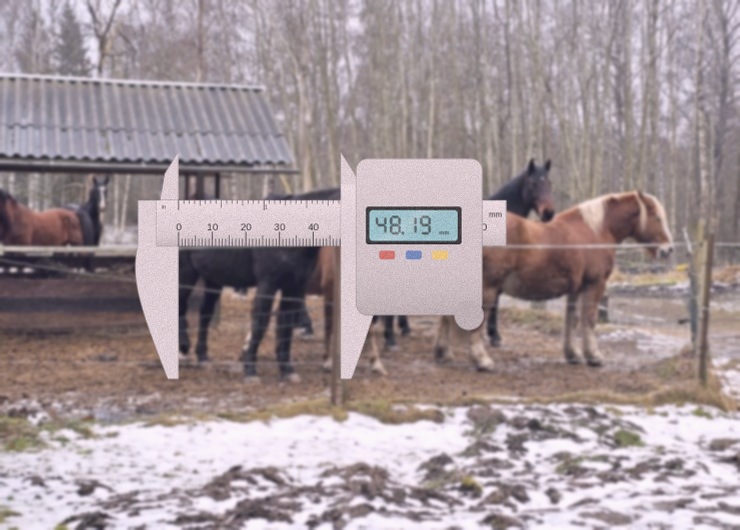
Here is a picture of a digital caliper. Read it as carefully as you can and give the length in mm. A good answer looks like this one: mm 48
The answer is mm 48.19
